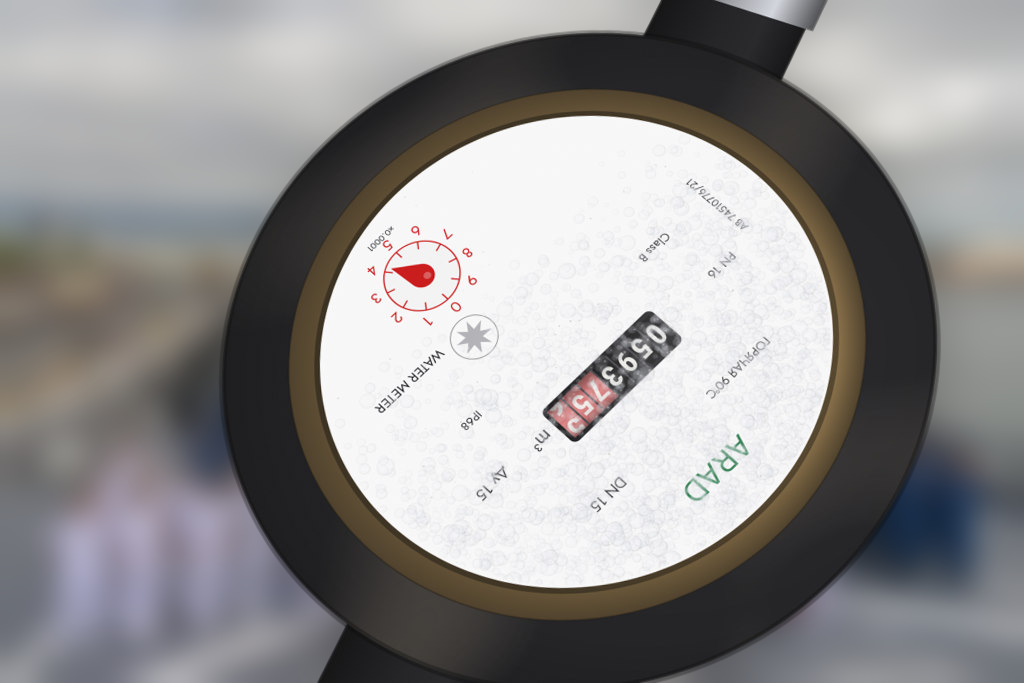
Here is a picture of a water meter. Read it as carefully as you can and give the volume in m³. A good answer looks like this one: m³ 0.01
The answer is m³ 593.7554
